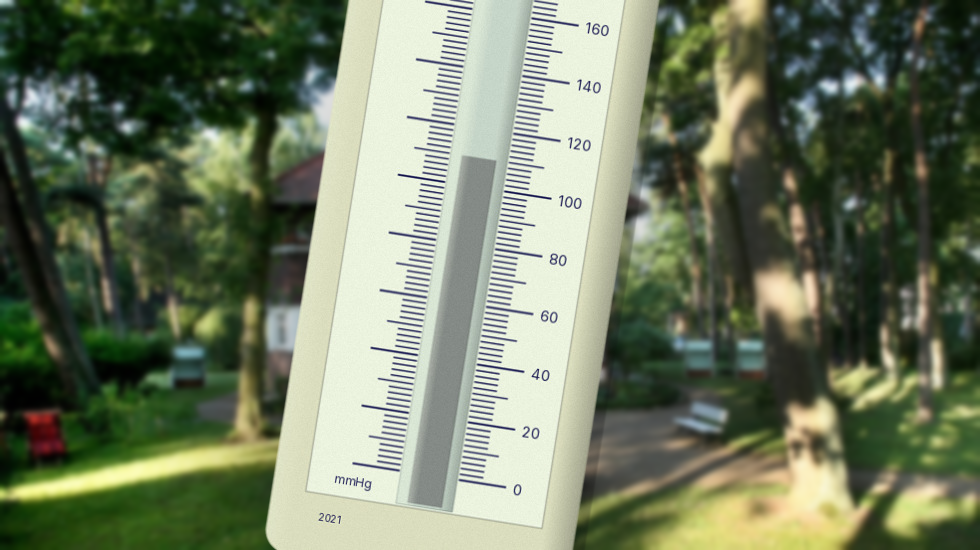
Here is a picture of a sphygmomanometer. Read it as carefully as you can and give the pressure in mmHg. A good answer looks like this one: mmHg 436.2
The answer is mmHg 110
